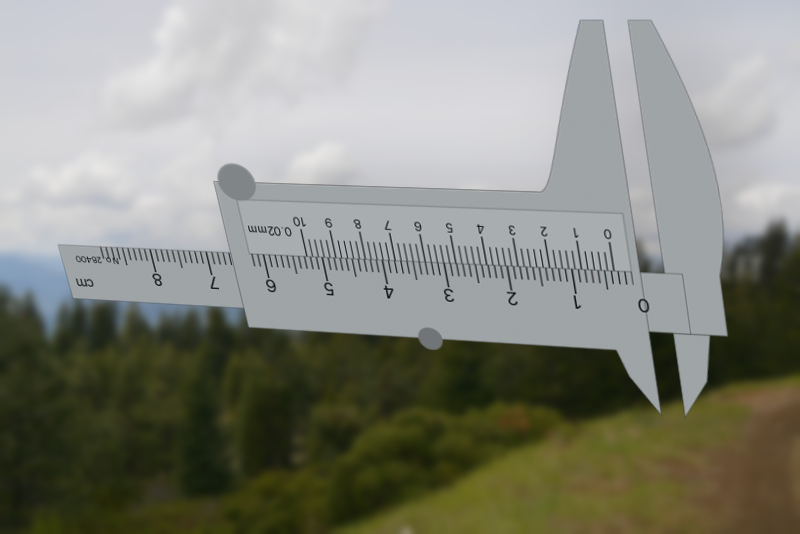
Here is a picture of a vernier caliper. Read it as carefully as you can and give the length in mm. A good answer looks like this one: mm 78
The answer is mm 3.6
